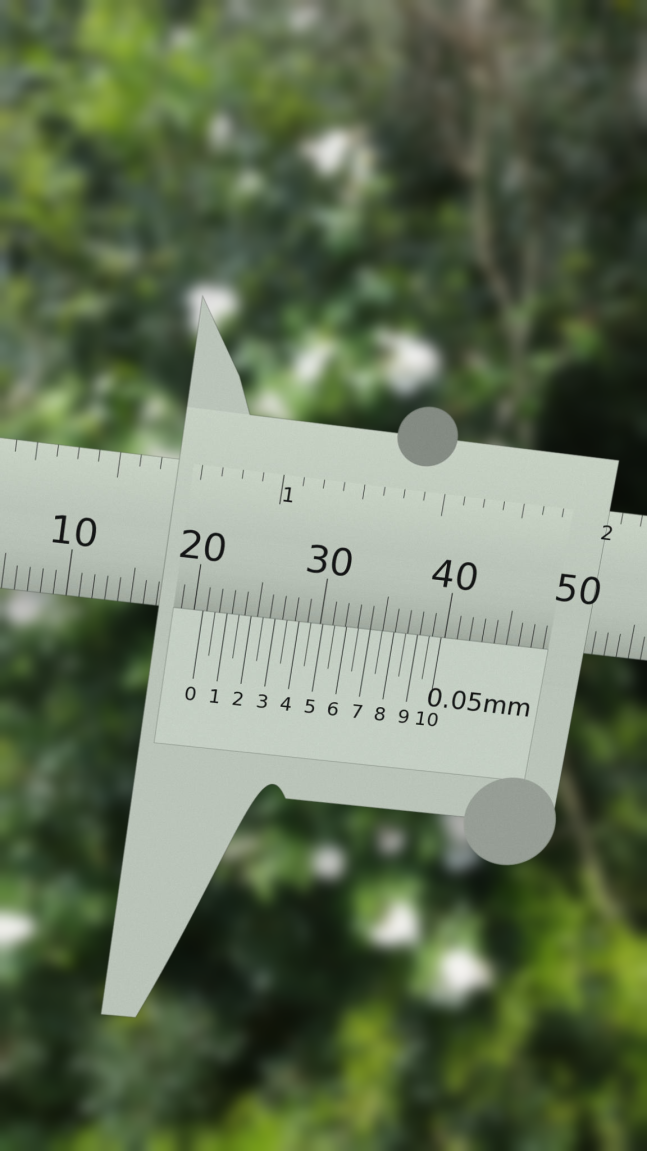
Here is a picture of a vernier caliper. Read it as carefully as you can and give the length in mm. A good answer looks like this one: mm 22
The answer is mm 20.7
